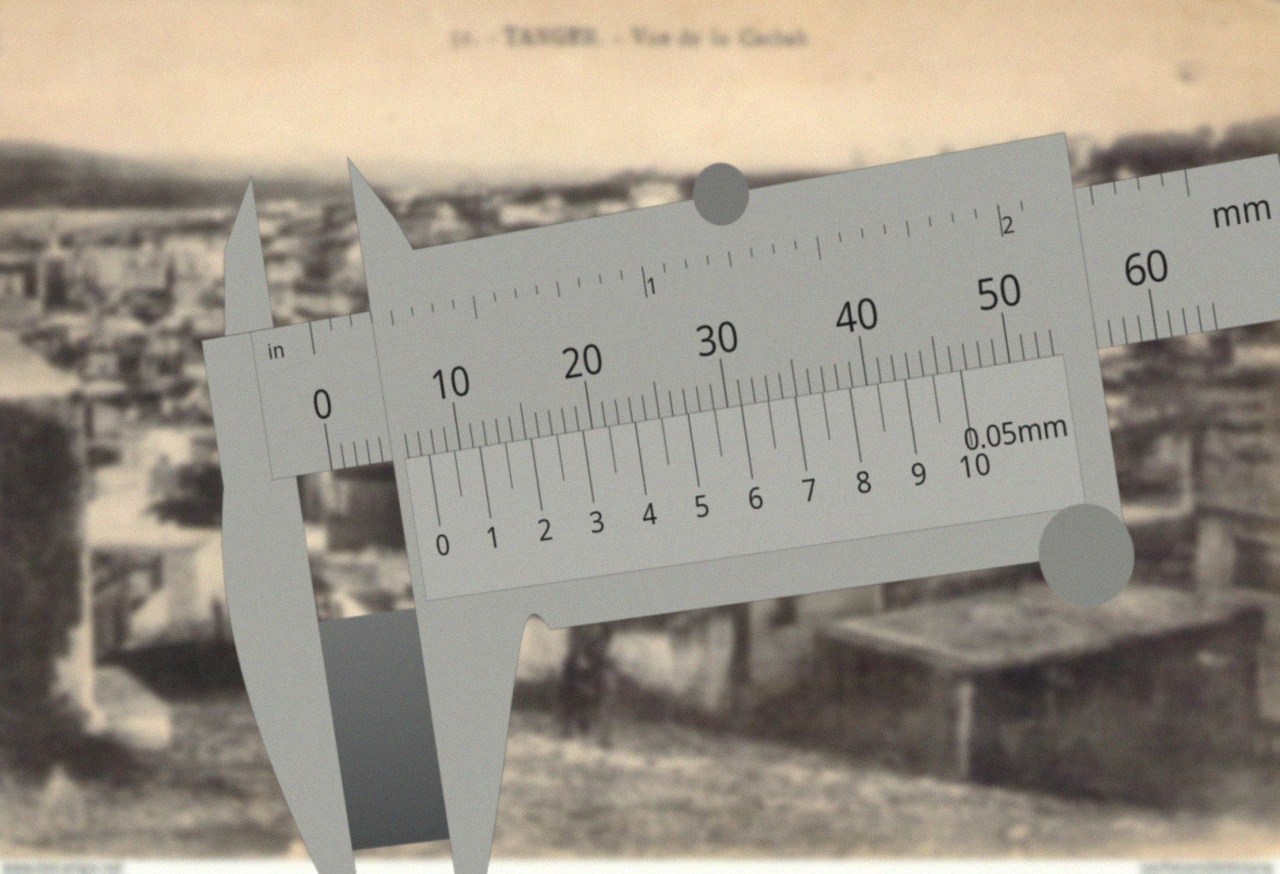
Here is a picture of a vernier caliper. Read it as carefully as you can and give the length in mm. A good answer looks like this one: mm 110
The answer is mm 7.6
